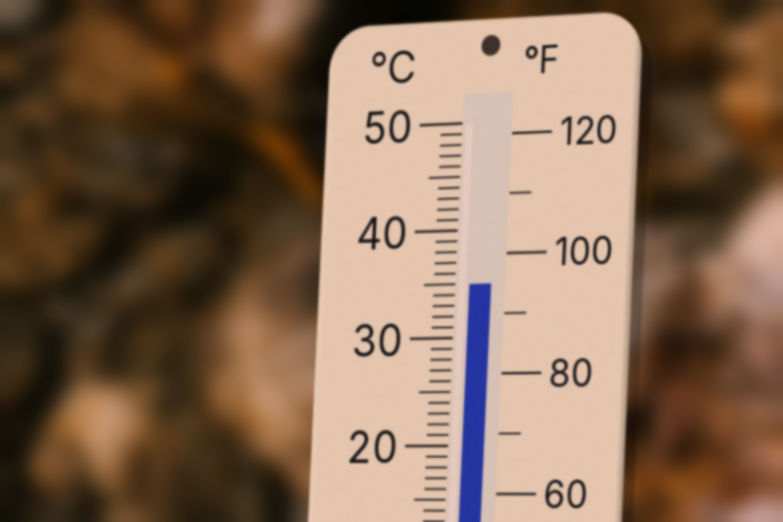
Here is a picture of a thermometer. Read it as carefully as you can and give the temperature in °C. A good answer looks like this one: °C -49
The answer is °C 35
